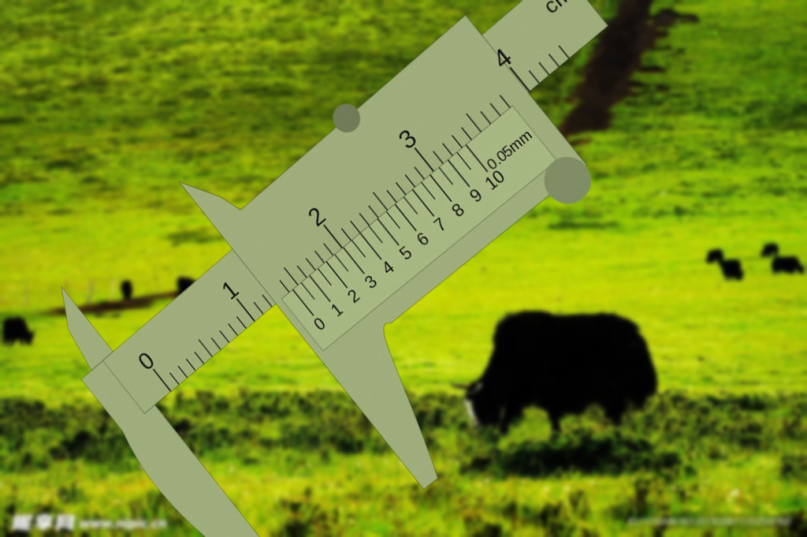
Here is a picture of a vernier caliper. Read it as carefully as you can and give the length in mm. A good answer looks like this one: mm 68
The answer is mm 14.4
